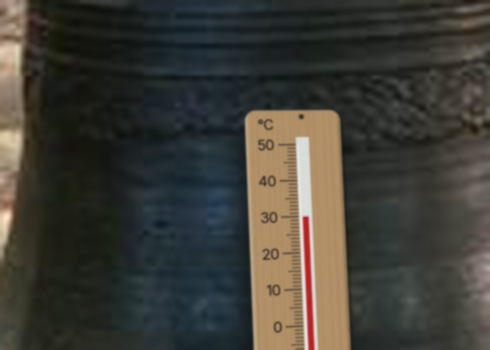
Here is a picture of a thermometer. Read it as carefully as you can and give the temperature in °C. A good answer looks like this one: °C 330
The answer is °C 30
